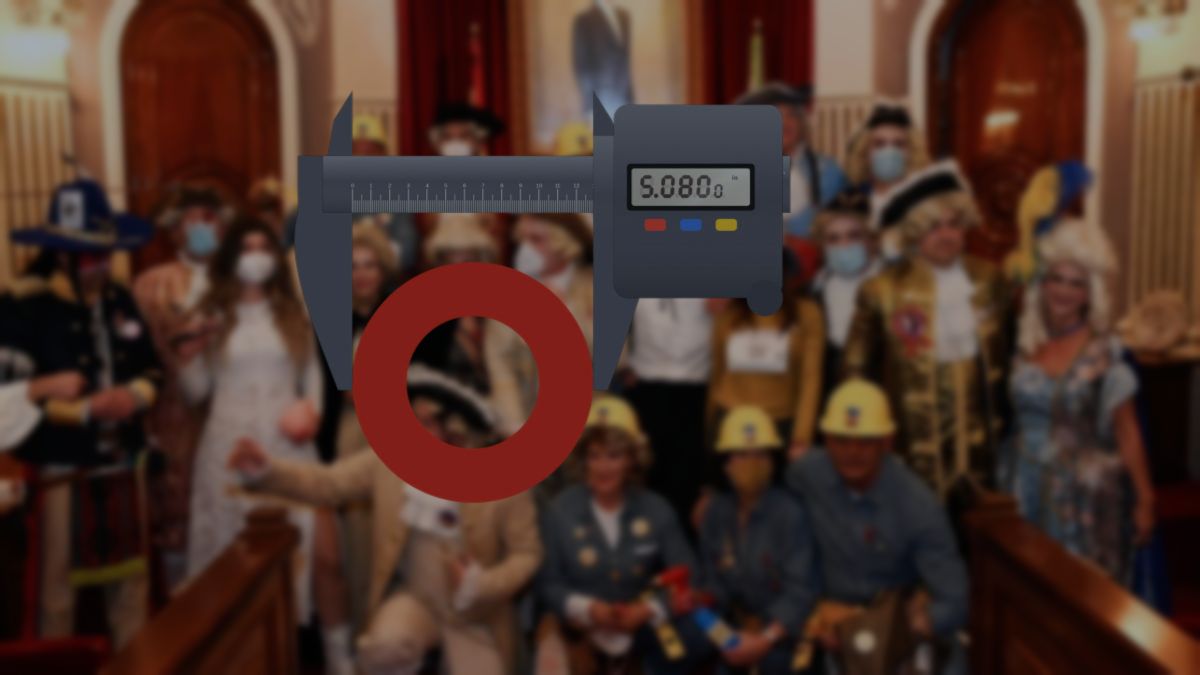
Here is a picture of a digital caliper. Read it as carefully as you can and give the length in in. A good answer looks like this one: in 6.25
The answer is in 5.0800
